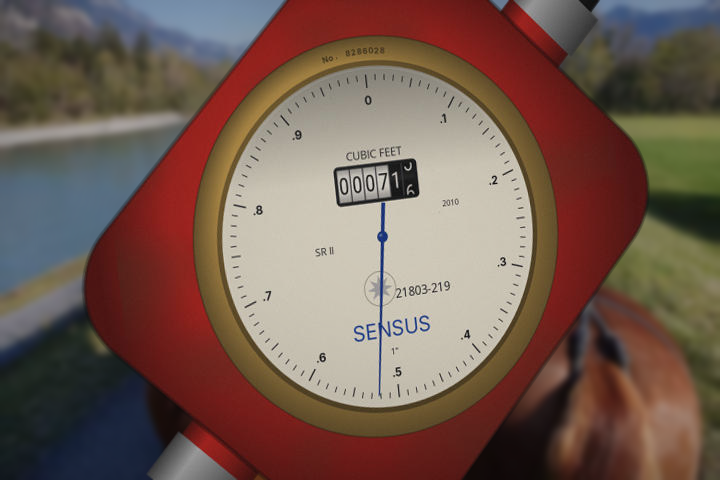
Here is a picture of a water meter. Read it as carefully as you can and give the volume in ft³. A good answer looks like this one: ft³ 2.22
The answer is ft³ 715.52
